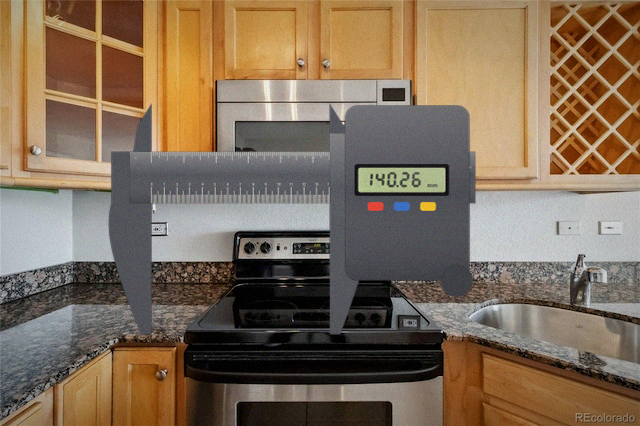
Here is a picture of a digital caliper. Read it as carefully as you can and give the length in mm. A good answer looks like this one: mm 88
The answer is mm 140.26
